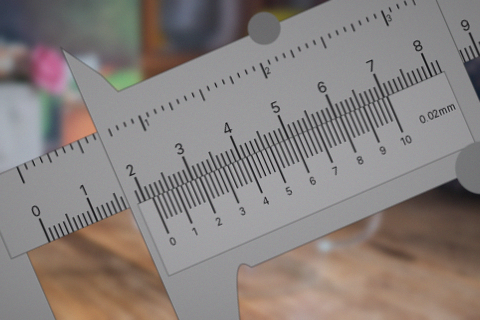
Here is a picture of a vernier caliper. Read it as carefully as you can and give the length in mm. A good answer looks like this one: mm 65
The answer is mm 21.6
